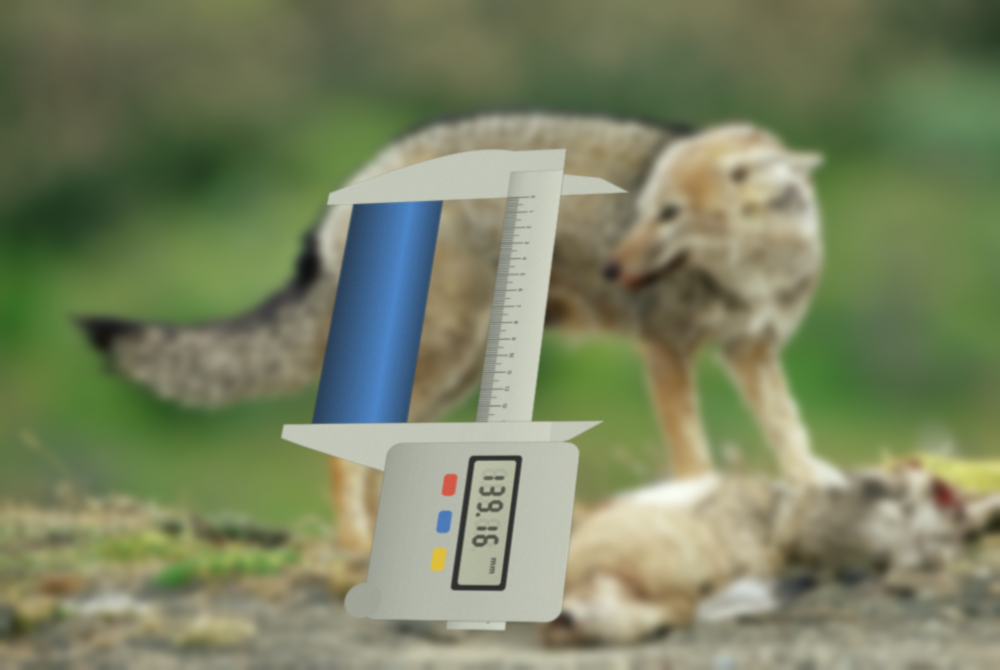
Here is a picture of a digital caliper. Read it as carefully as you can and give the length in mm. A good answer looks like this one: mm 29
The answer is mm 139.16
